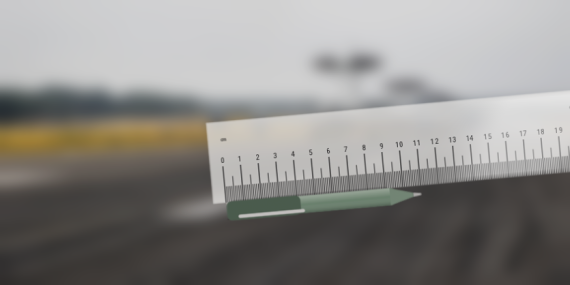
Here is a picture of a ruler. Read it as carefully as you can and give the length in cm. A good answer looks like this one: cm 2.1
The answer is cm 11
